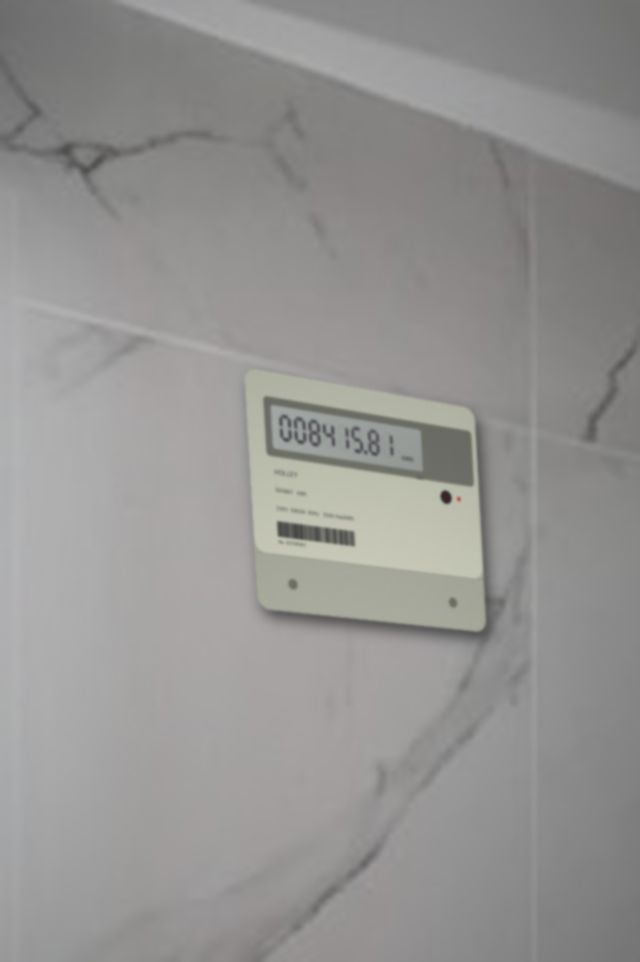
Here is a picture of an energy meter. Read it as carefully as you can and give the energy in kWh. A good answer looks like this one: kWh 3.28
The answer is kWh 8415.81
